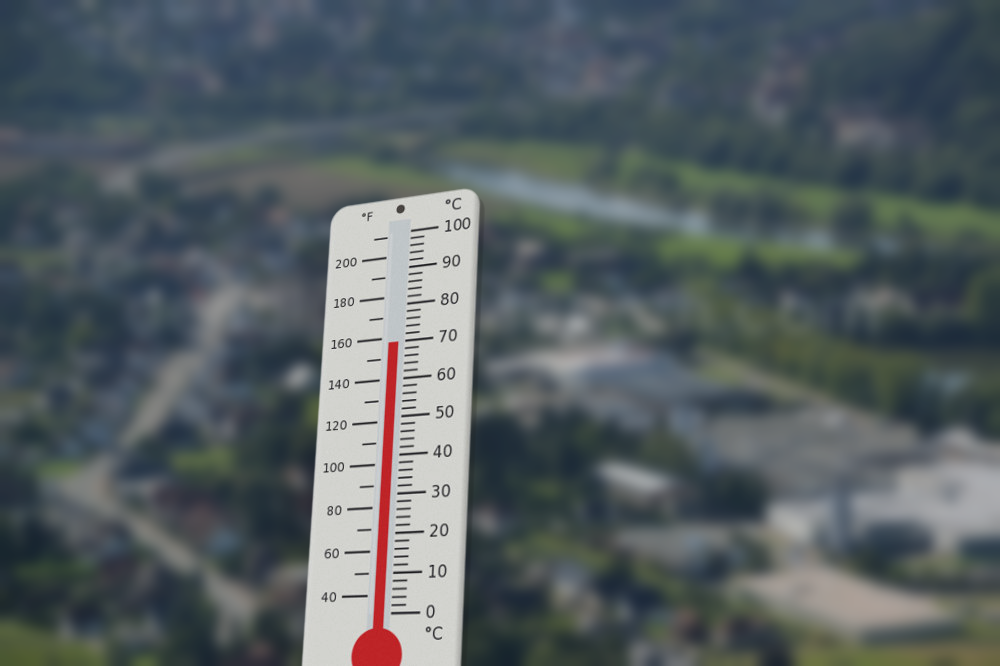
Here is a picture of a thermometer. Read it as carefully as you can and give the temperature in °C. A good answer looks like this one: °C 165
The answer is °C 70
